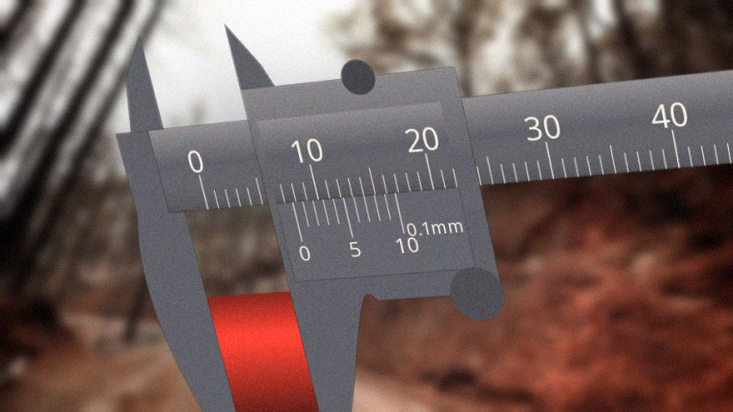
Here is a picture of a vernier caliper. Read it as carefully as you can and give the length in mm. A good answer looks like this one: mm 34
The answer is mm 7.7
